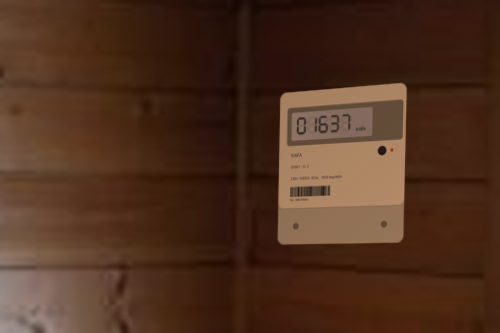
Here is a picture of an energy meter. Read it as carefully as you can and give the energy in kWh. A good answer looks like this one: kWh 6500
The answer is kWh 1637
